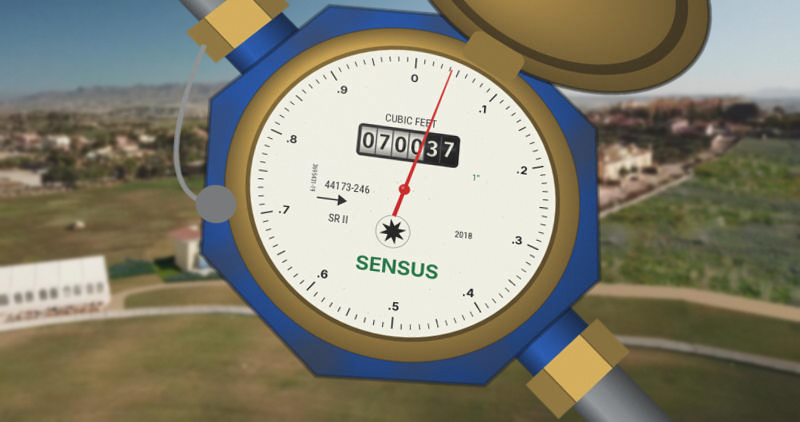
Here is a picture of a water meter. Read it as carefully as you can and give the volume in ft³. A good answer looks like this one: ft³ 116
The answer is ft³ 70037.04
